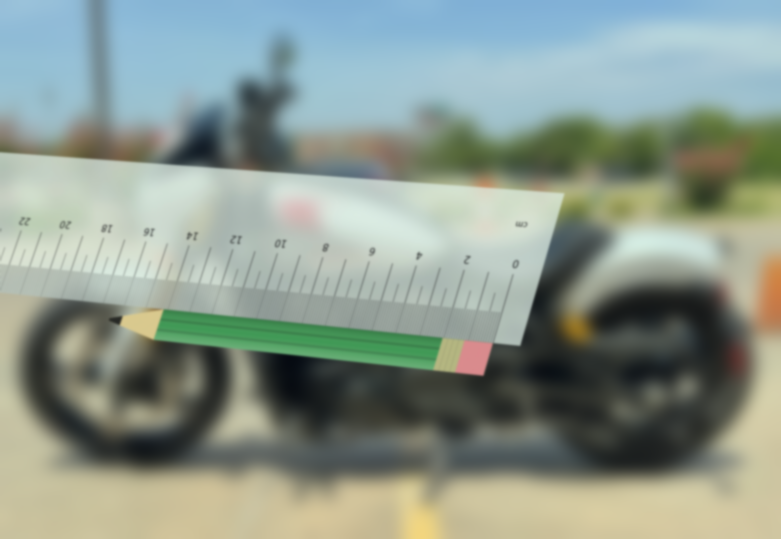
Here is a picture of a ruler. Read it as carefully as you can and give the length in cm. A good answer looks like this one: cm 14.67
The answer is cm 16.5
